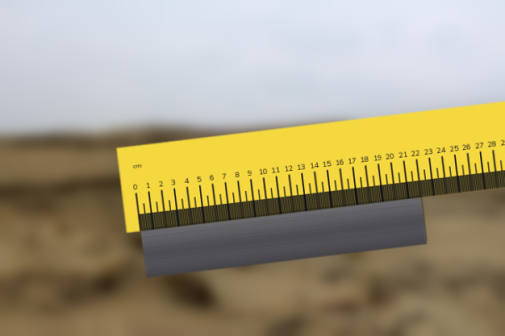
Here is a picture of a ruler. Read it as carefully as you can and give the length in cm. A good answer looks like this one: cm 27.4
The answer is cm 22
